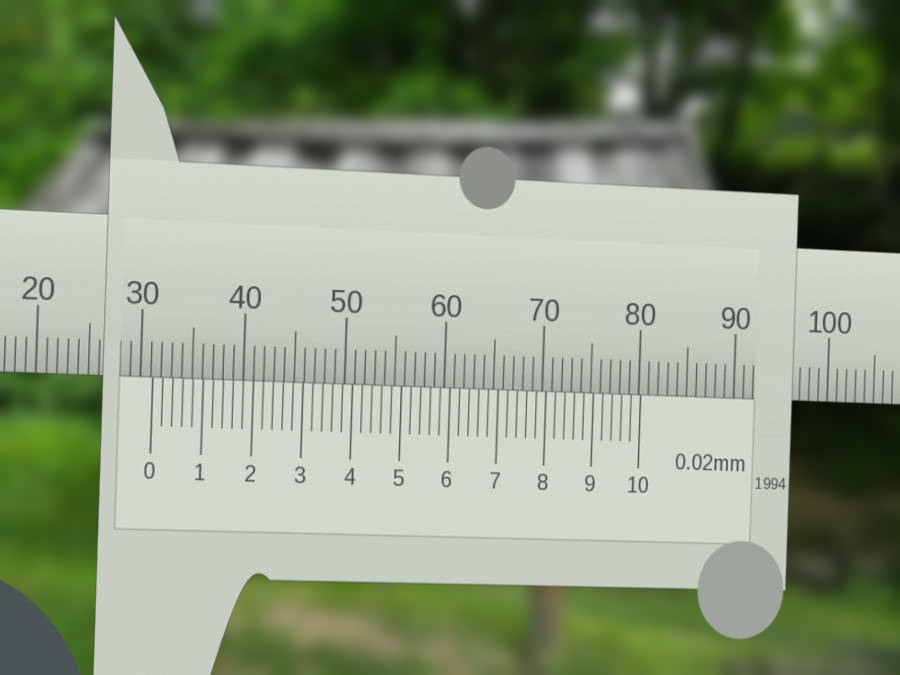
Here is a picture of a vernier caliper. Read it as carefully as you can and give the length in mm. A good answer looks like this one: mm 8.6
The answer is mm 31.2
